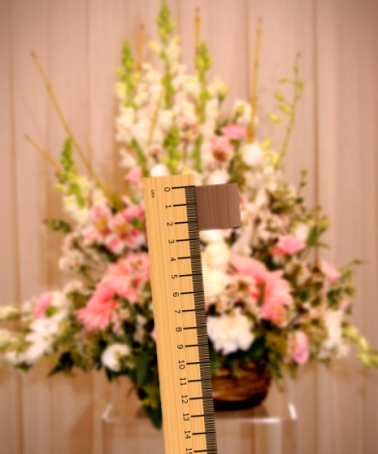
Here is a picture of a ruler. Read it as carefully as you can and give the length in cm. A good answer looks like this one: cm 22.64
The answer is cm 2.5
